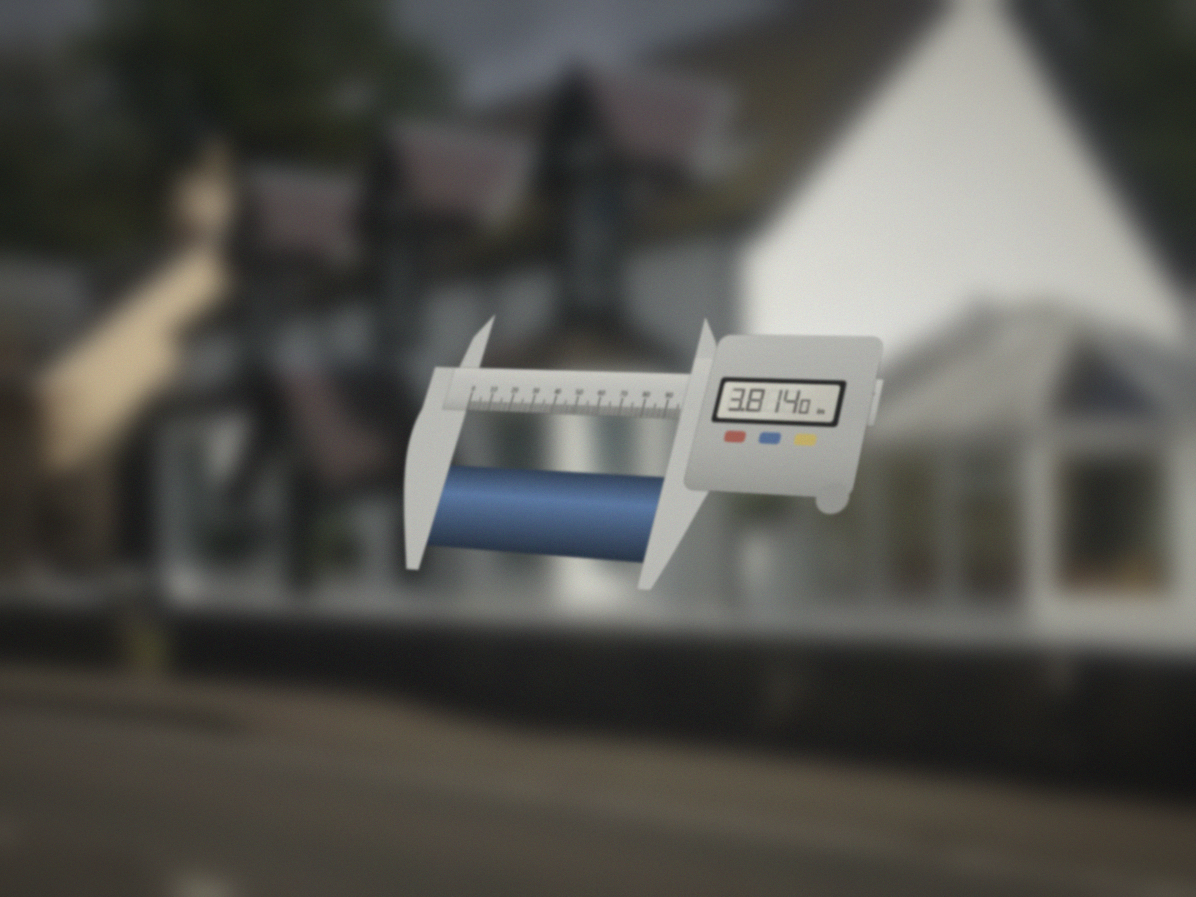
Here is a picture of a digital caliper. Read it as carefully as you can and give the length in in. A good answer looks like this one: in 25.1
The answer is in 3.8140
